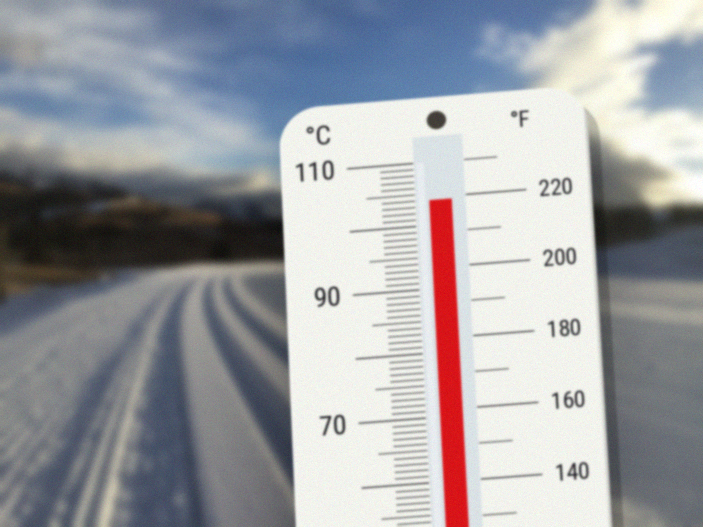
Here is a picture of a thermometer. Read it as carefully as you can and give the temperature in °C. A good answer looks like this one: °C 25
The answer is °C 104
